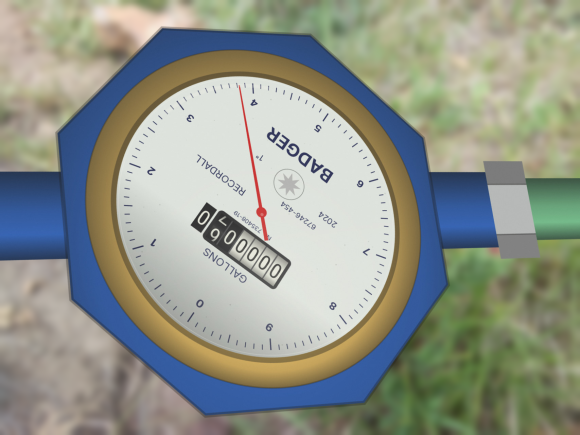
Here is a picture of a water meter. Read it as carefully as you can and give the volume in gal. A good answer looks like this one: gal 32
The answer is gal 63.8
